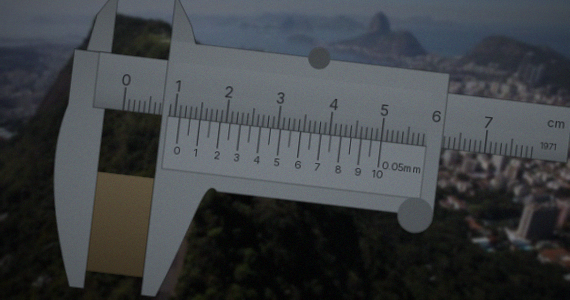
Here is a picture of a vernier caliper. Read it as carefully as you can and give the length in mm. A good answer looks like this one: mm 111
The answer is mm 11.0
